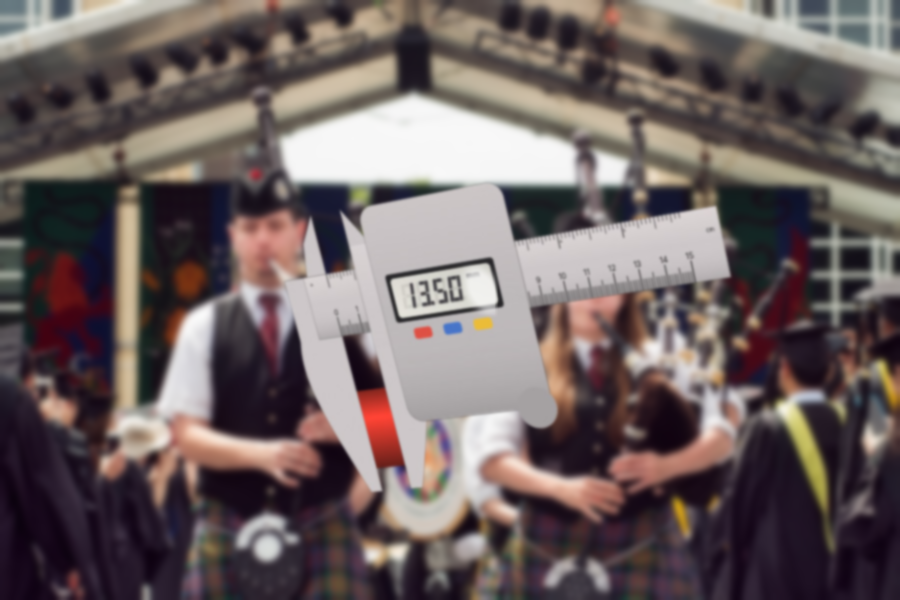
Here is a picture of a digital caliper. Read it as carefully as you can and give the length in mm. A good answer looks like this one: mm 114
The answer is mm 13.50
